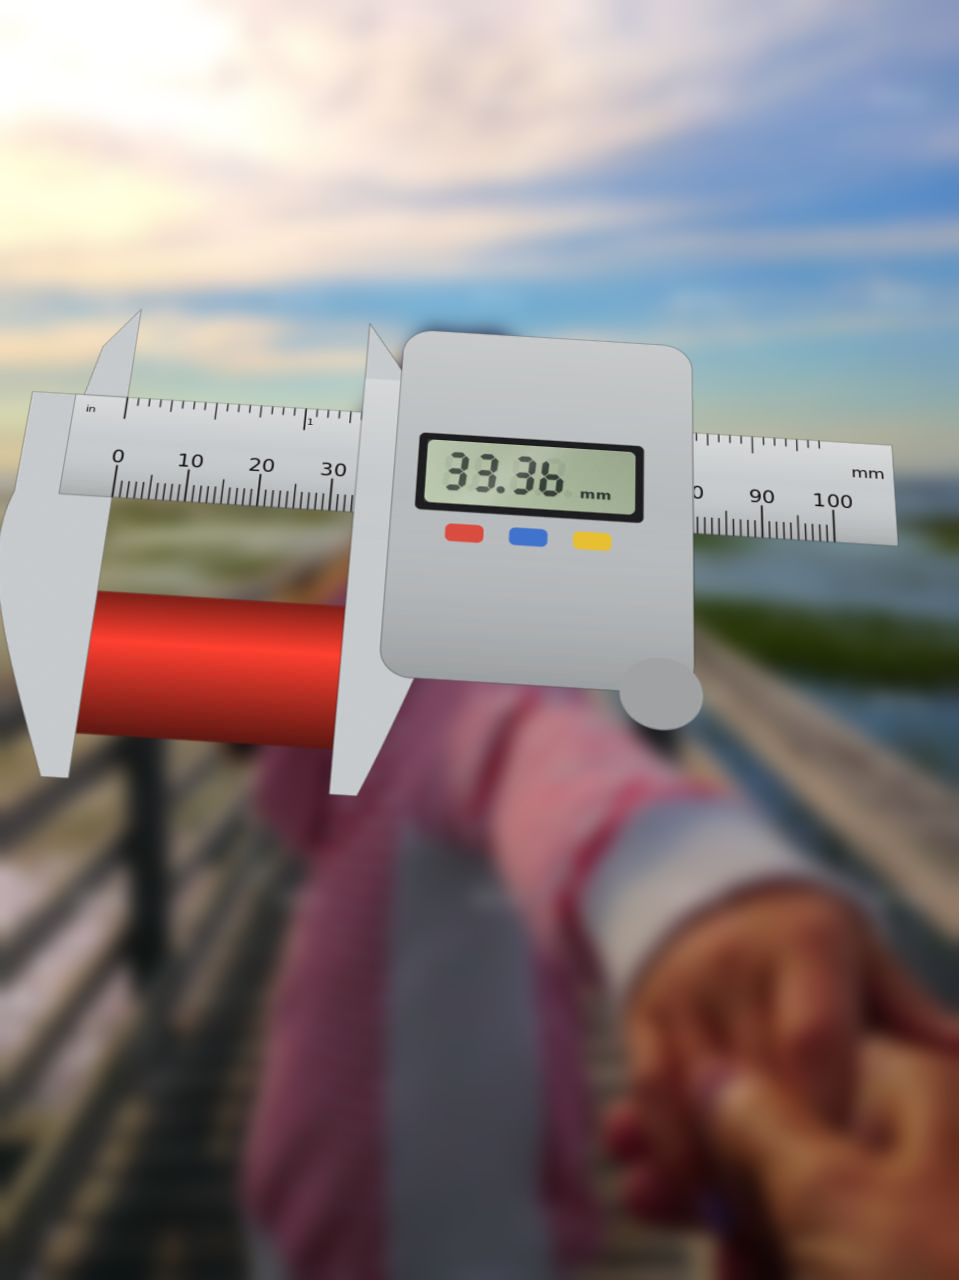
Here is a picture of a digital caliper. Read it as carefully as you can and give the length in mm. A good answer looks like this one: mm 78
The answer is mm 33.36
